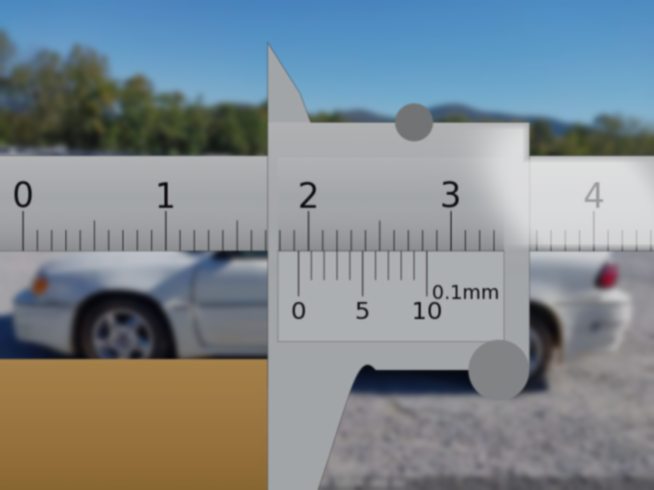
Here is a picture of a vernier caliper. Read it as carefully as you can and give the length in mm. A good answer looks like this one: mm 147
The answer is mm 19.3
